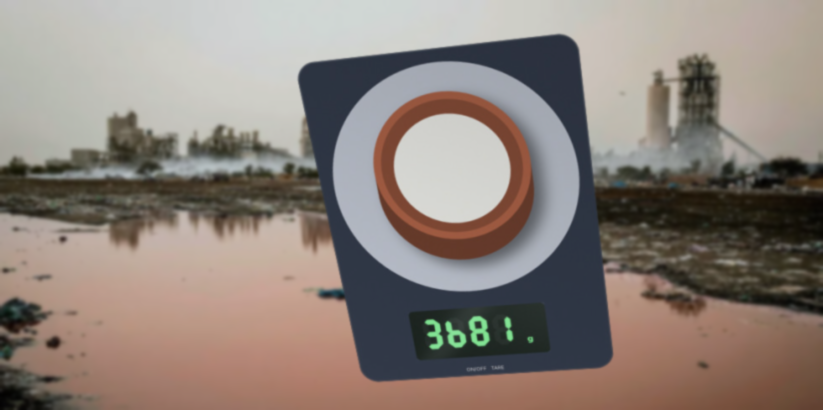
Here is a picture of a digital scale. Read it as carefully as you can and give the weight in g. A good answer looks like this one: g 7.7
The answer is g 3681
